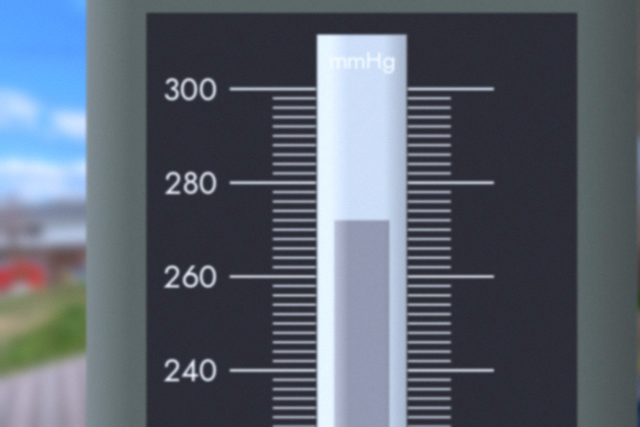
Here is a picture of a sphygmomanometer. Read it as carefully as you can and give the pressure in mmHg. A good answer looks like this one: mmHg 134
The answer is mmHg 272
